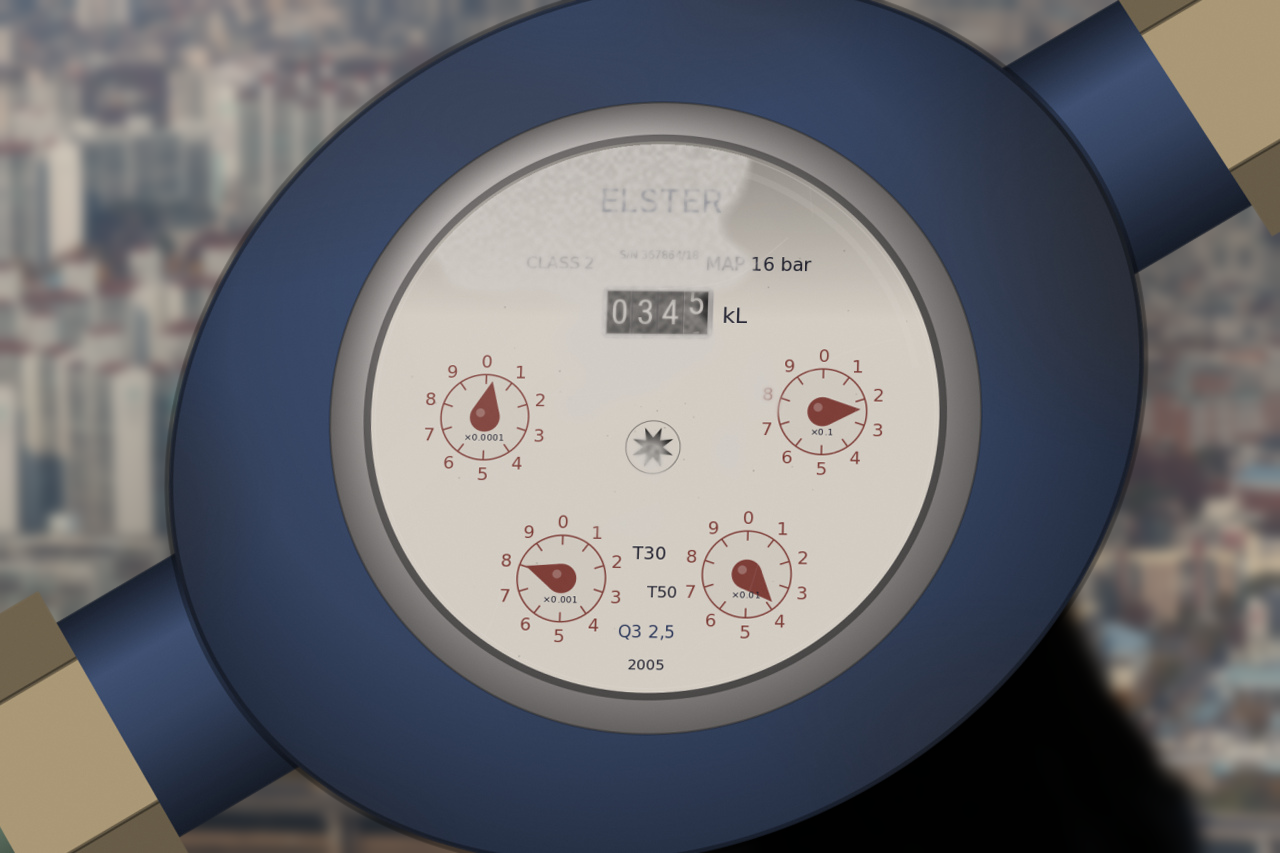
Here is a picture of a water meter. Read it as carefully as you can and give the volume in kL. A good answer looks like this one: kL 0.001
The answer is kL 345.2380
